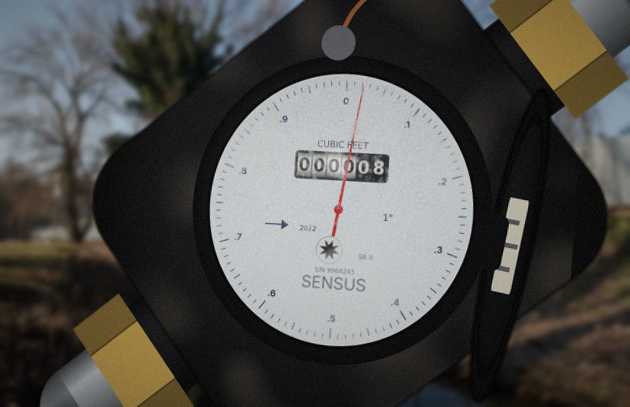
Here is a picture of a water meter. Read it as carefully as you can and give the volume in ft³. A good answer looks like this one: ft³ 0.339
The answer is ft³ 8.02
